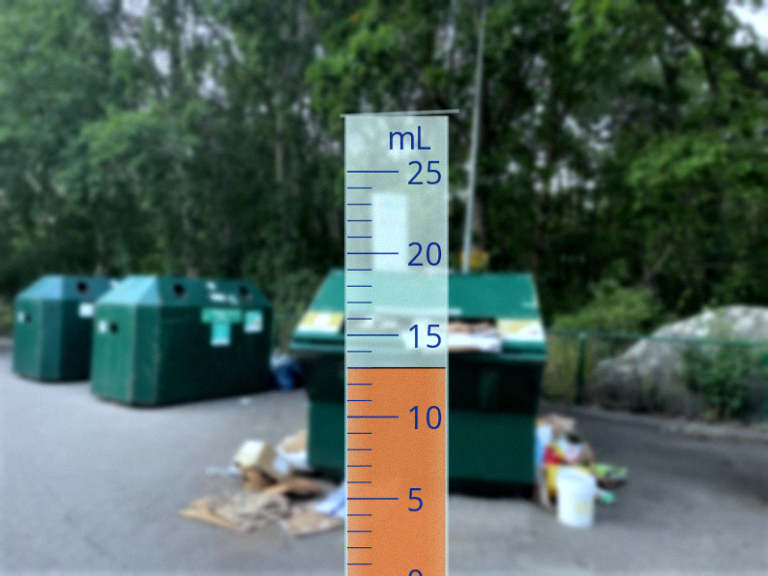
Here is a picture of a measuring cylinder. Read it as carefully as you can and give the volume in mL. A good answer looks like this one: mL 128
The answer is mL 13
